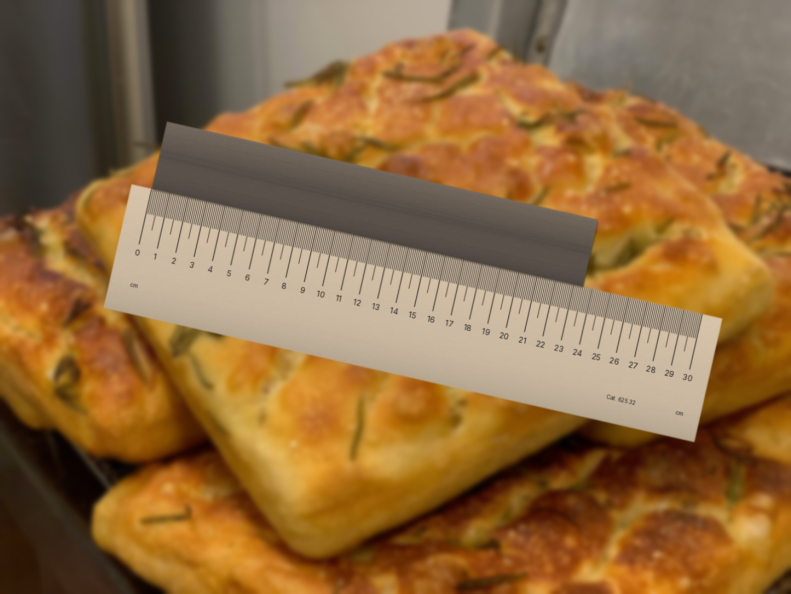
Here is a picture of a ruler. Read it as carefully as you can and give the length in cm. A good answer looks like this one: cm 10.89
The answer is cm 23.5
